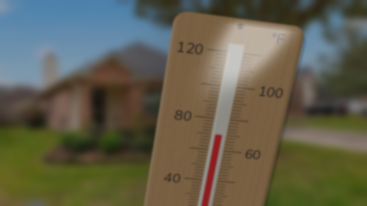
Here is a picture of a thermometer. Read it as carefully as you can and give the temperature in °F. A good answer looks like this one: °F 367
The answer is °F 70
